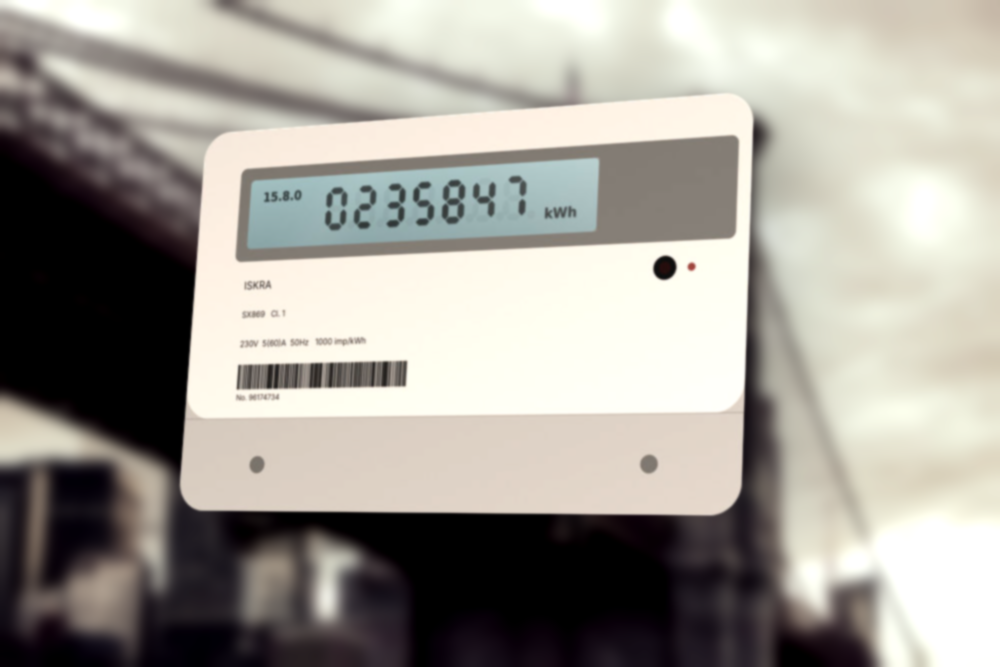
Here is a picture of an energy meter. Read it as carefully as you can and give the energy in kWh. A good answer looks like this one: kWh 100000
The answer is kWh 235847
